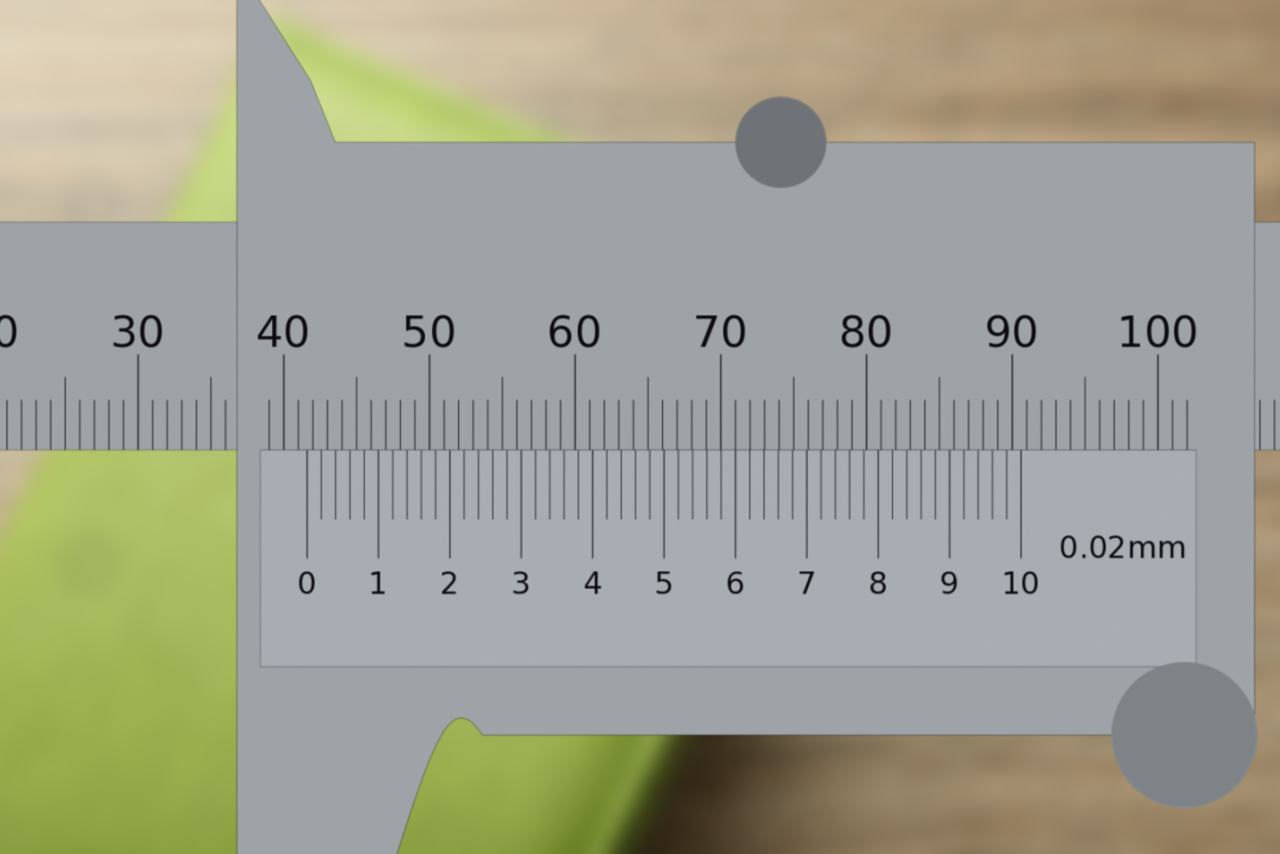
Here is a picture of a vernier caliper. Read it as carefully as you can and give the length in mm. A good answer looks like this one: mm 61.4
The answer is mm 41.6
